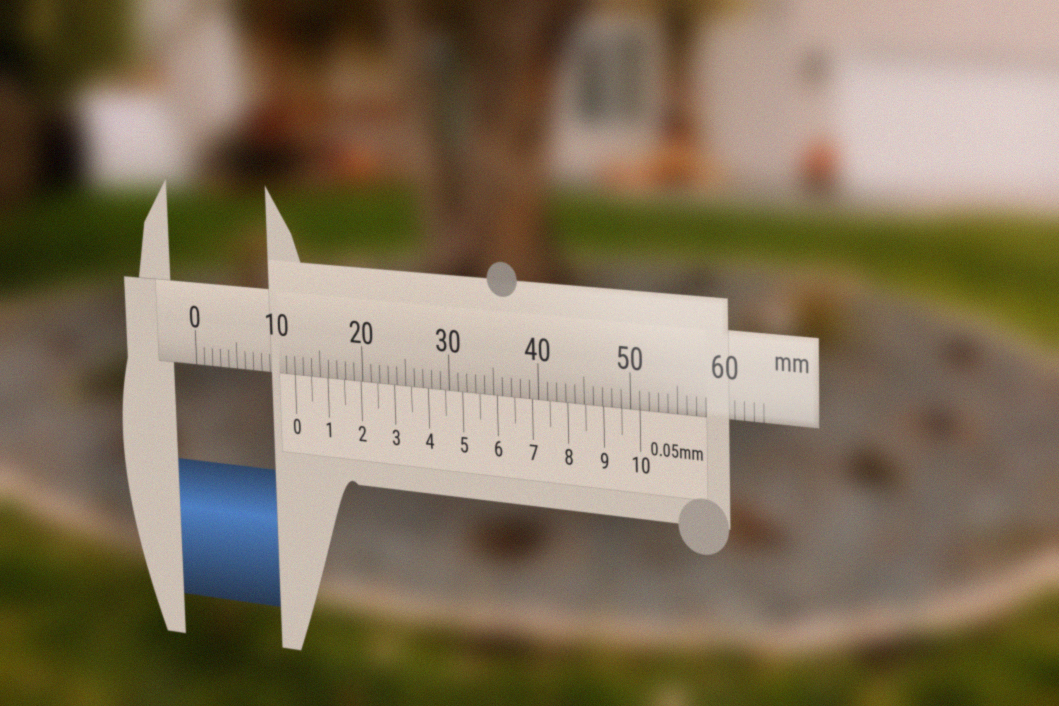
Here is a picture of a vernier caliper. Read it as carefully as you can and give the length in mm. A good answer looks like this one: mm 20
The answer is mm 12.0
